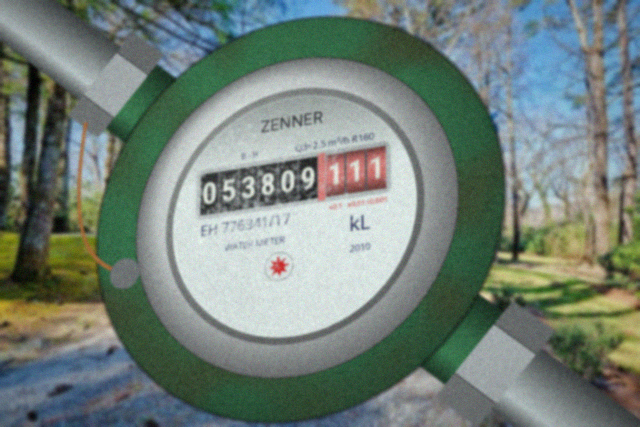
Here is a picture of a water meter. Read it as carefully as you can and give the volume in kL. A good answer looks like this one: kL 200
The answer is kL 53809.111
